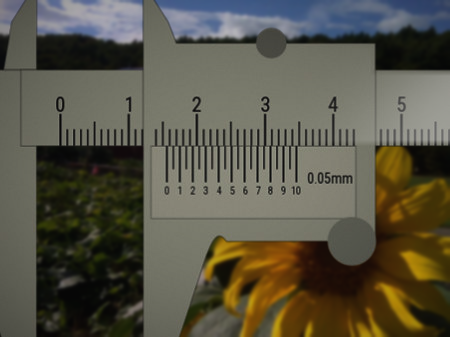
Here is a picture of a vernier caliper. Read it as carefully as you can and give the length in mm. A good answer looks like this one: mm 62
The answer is mm 15.6
